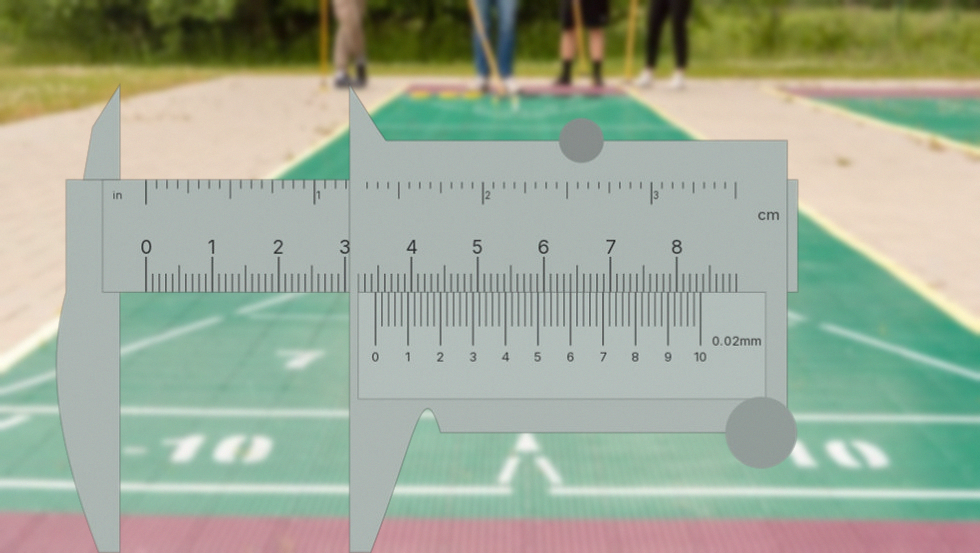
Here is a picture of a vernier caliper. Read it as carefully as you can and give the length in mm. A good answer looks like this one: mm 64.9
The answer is mm 34.6
